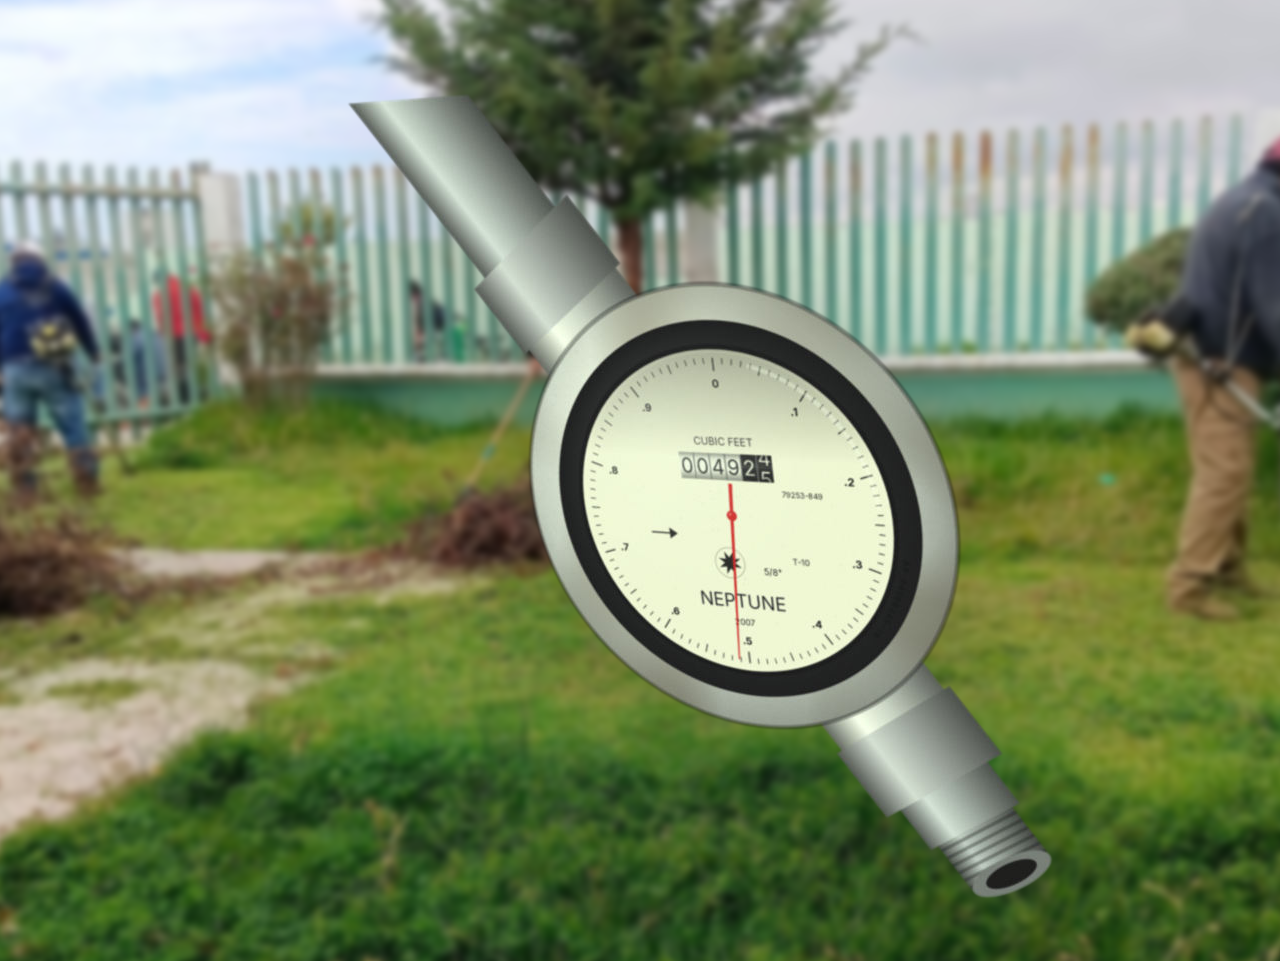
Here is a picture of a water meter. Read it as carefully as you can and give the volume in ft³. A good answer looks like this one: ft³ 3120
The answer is ft³ 4924.51
